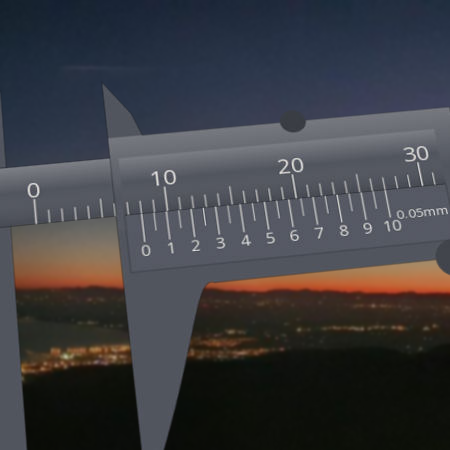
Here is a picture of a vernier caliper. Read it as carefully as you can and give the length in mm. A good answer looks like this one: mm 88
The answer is mm 8.0
